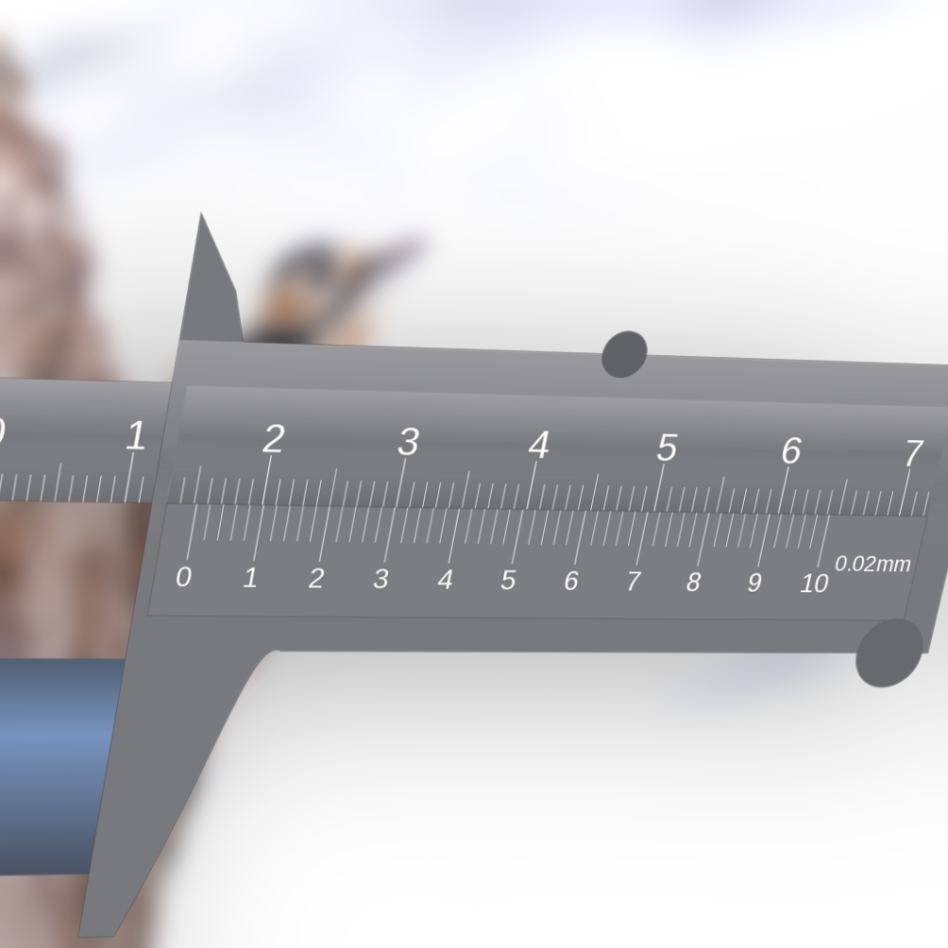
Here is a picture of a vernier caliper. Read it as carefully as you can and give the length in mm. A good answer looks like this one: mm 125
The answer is mm 15.2
